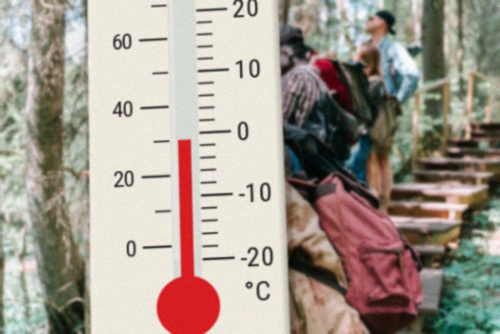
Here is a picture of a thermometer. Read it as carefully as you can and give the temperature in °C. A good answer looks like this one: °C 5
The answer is °C -1
